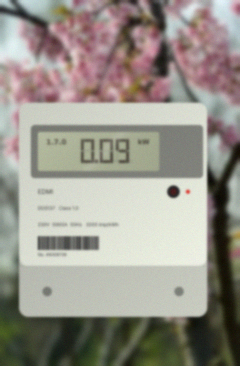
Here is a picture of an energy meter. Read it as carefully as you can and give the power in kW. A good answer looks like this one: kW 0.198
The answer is kW 0.09
